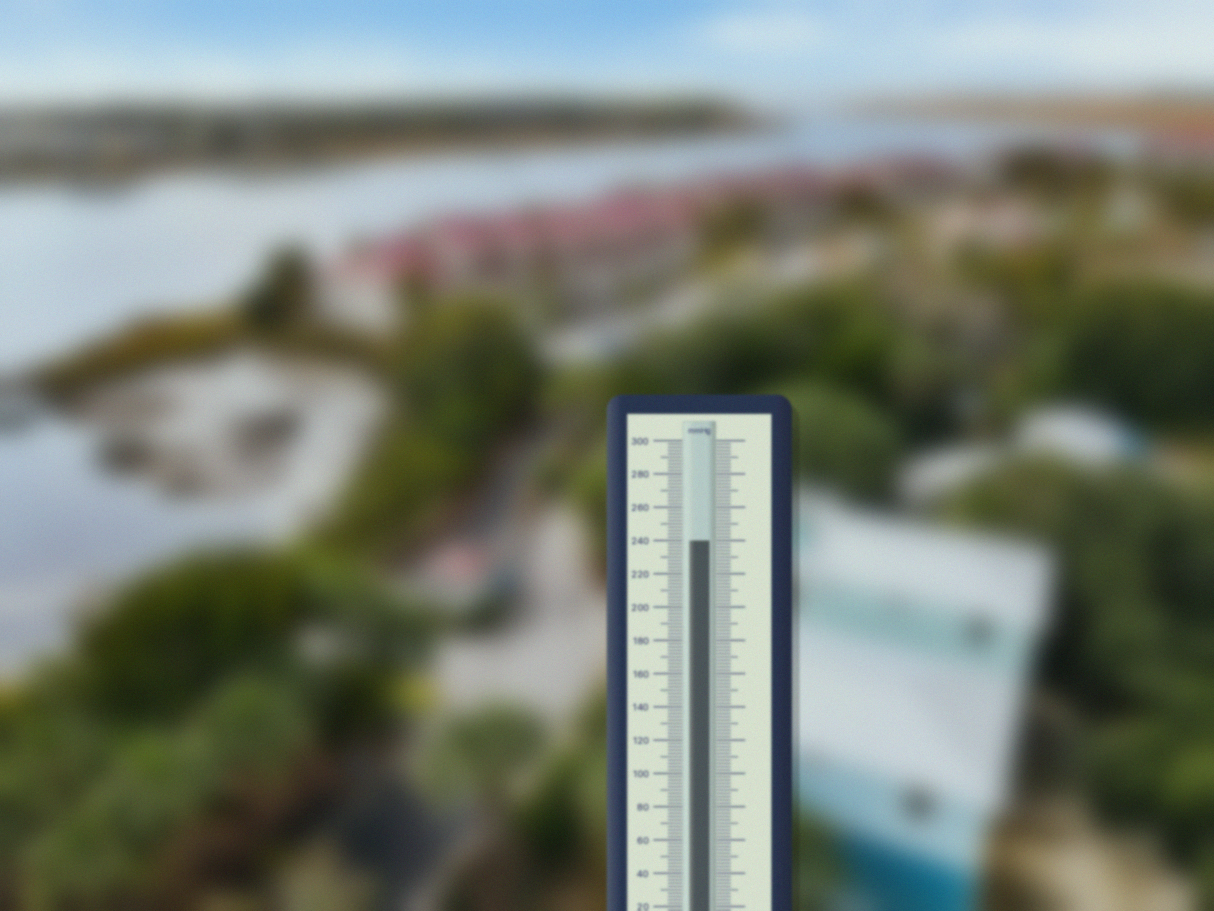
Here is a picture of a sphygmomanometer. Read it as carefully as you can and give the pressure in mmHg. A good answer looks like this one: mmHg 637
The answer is mmHg 240
